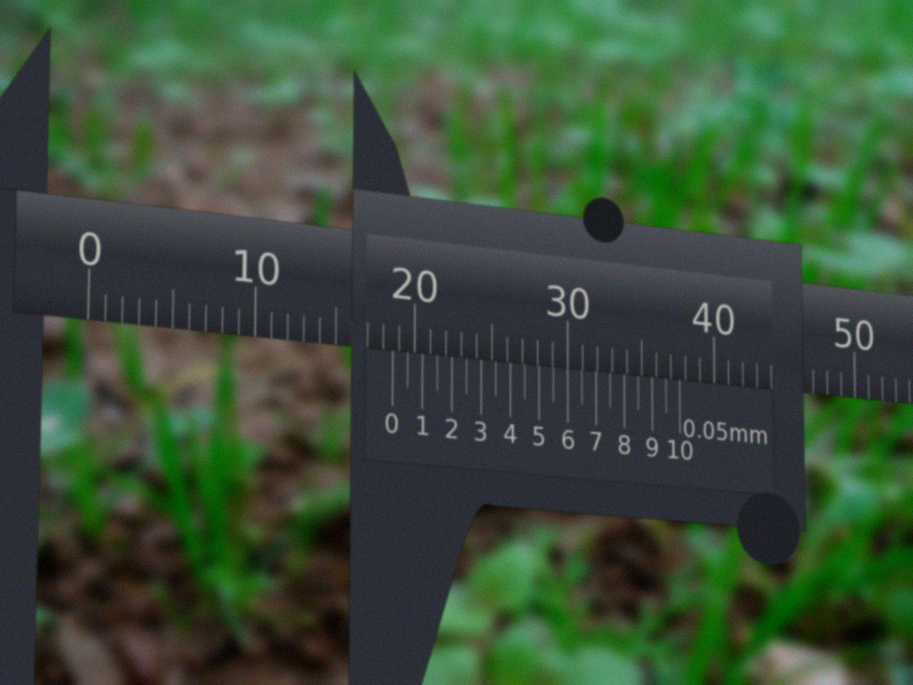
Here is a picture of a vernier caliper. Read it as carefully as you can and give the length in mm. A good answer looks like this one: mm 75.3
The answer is mm 18.6
